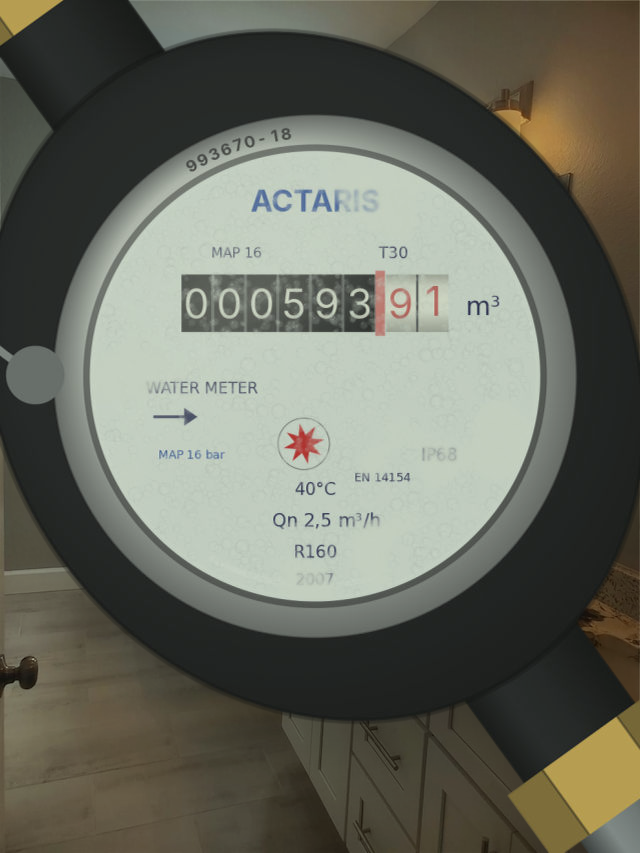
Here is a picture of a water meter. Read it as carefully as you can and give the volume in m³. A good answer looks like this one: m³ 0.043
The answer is m³ 593.91
